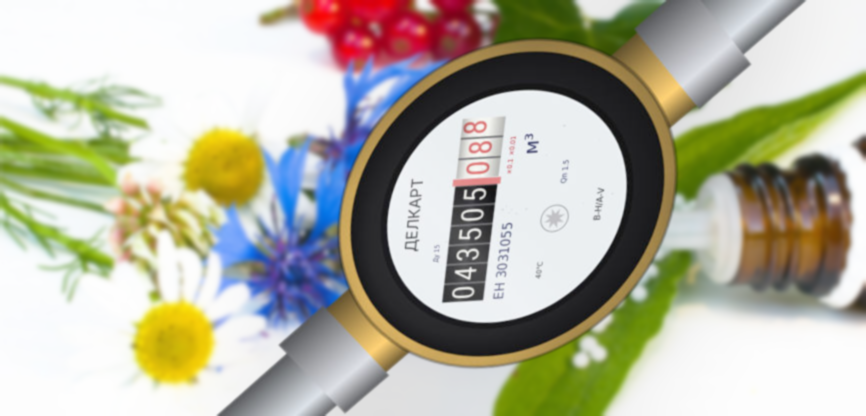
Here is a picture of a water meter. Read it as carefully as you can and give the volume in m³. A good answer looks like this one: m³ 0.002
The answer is m³ 43505.088
